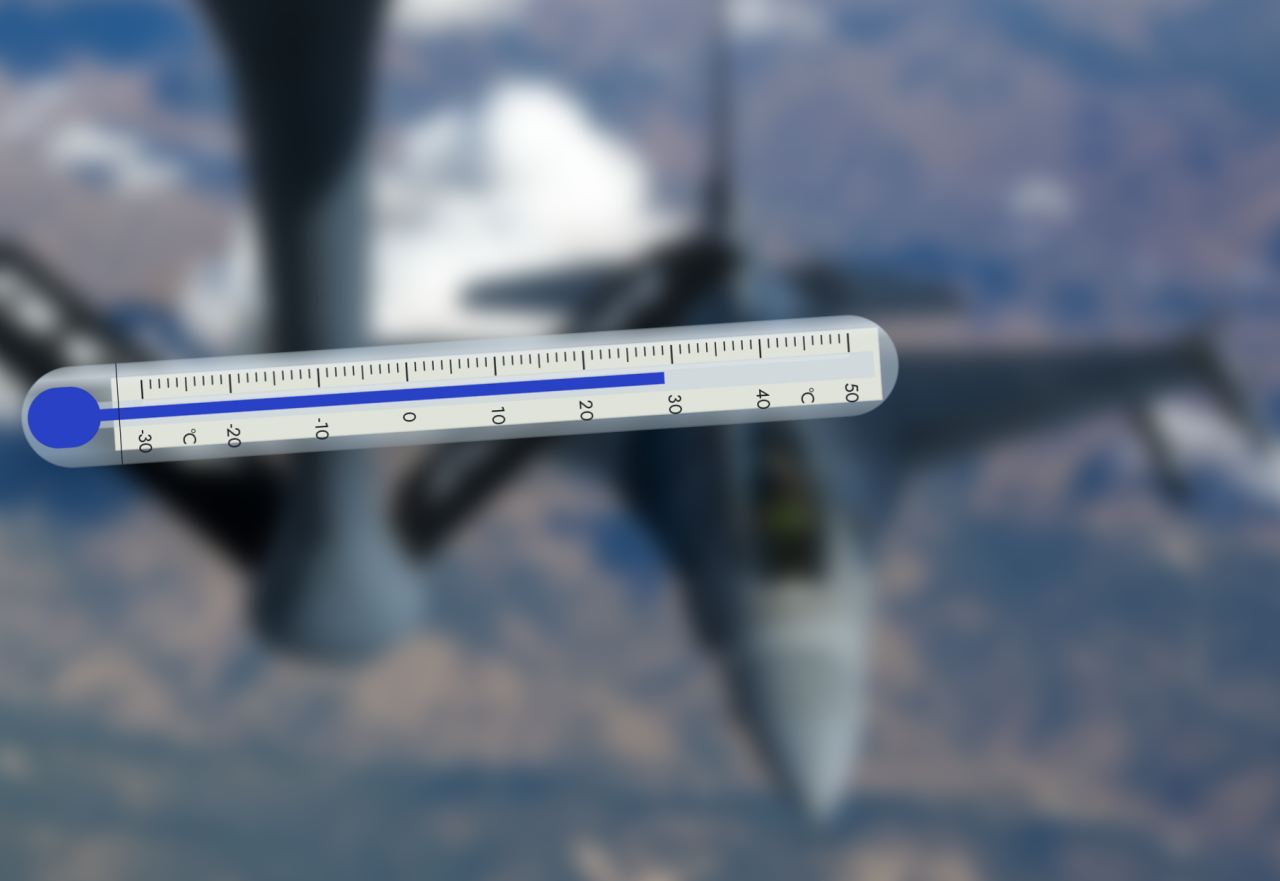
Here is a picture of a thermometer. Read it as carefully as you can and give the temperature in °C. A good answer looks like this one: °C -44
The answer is °C 29
